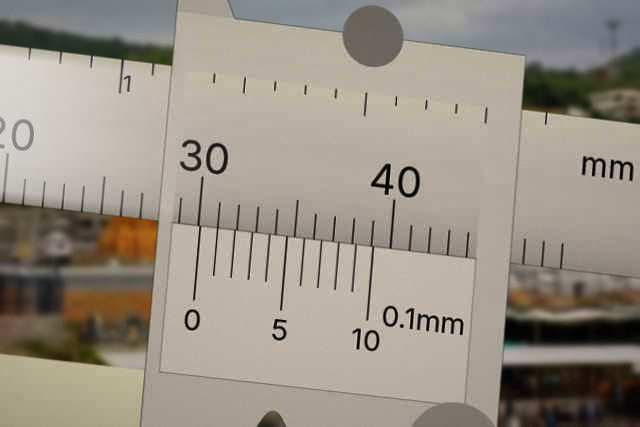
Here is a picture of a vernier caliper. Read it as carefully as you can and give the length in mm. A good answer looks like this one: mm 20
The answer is mm 30.1
